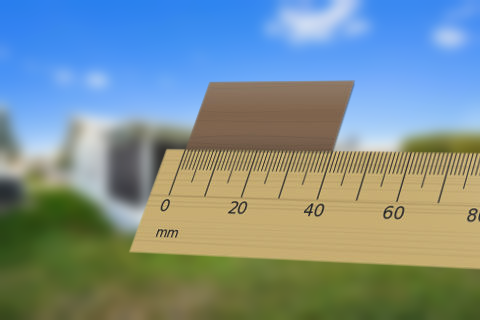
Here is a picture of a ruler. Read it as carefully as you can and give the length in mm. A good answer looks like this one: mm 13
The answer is mm 40
